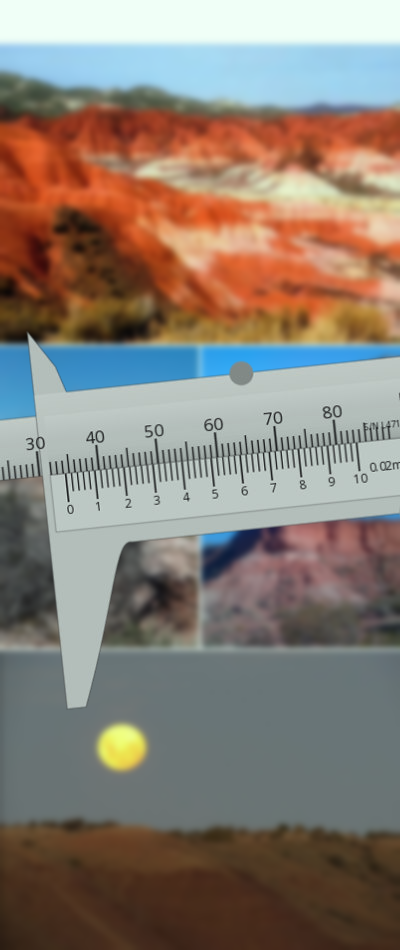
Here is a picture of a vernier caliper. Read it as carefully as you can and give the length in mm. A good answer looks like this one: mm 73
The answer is mm 34.4
